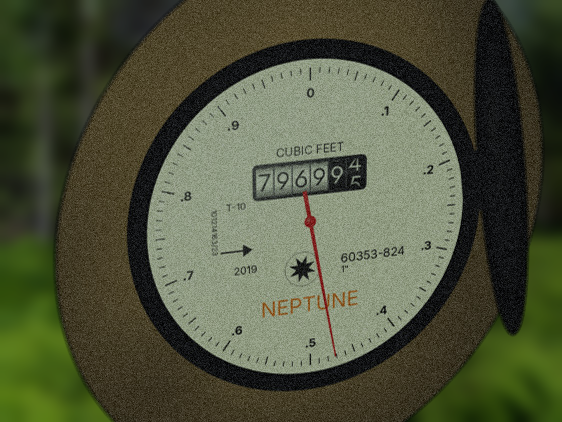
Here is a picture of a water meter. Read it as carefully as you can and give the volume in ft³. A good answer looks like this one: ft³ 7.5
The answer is ft³ 796994.47
